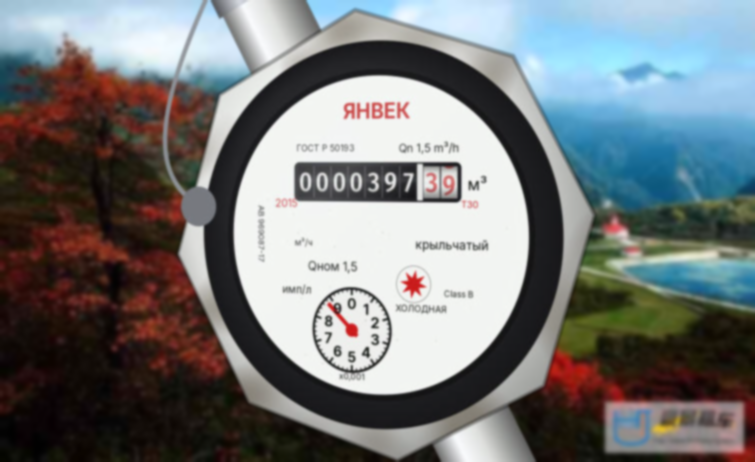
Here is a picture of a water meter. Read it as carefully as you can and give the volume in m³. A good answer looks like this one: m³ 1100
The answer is m³ 397.388
